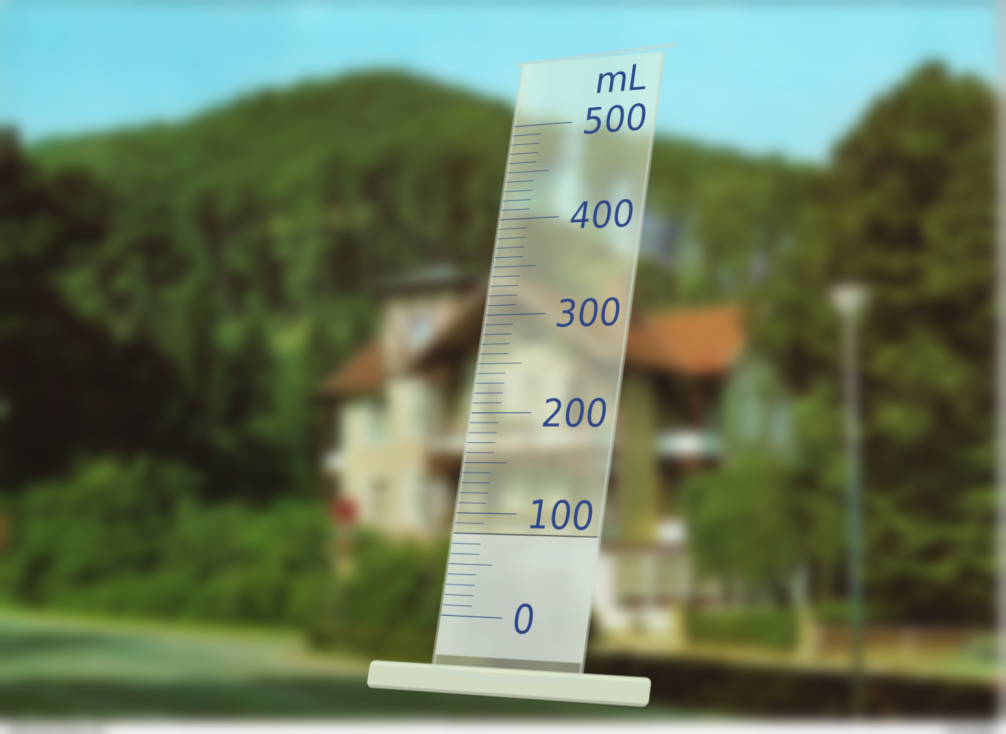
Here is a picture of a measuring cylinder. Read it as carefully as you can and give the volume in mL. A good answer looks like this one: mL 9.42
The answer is mL 80
